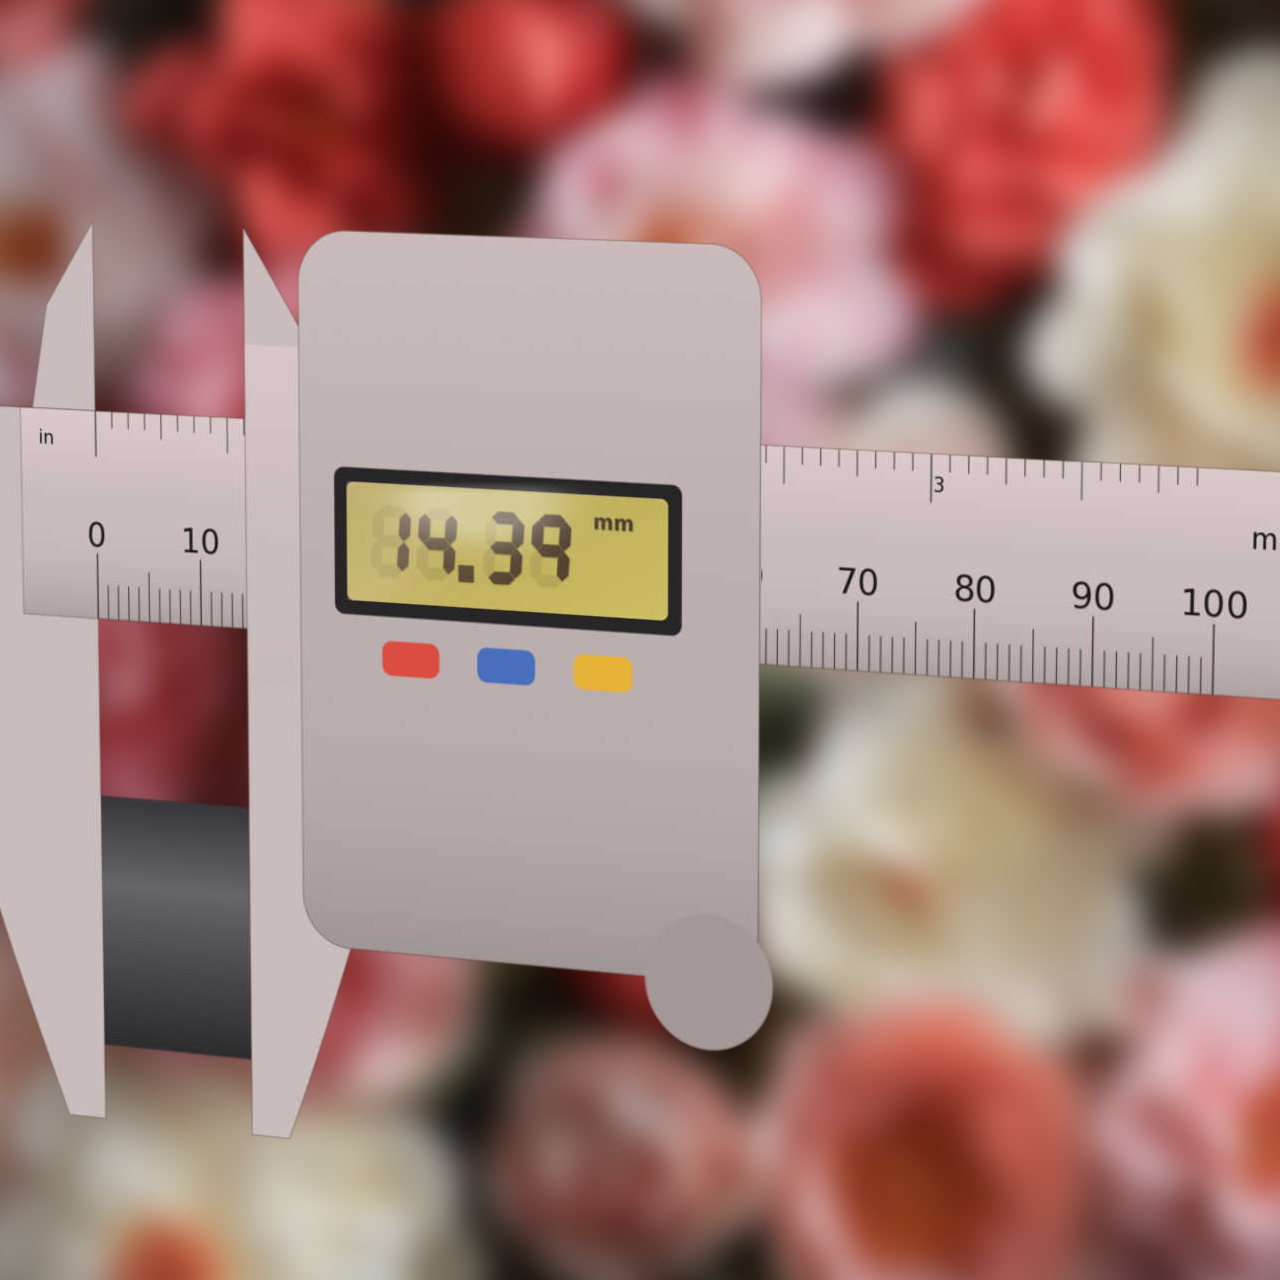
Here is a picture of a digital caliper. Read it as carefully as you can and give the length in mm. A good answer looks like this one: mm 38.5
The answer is mm 14.39
